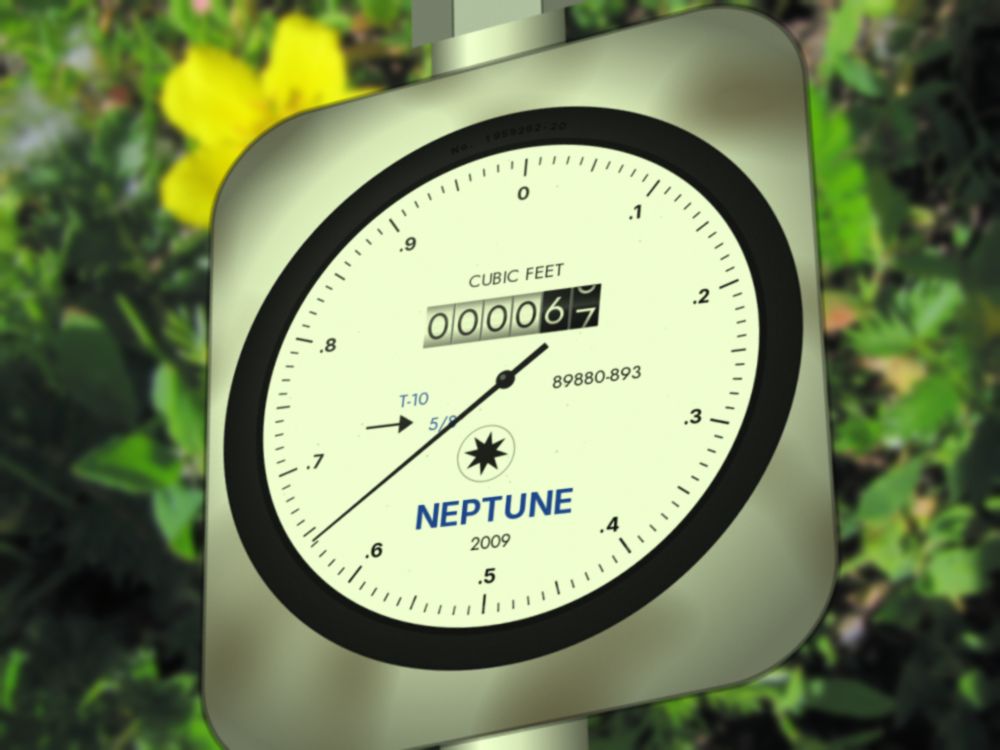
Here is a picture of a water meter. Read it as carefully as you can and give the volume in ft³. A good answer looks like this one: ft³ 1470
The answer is ft³ 66.64
